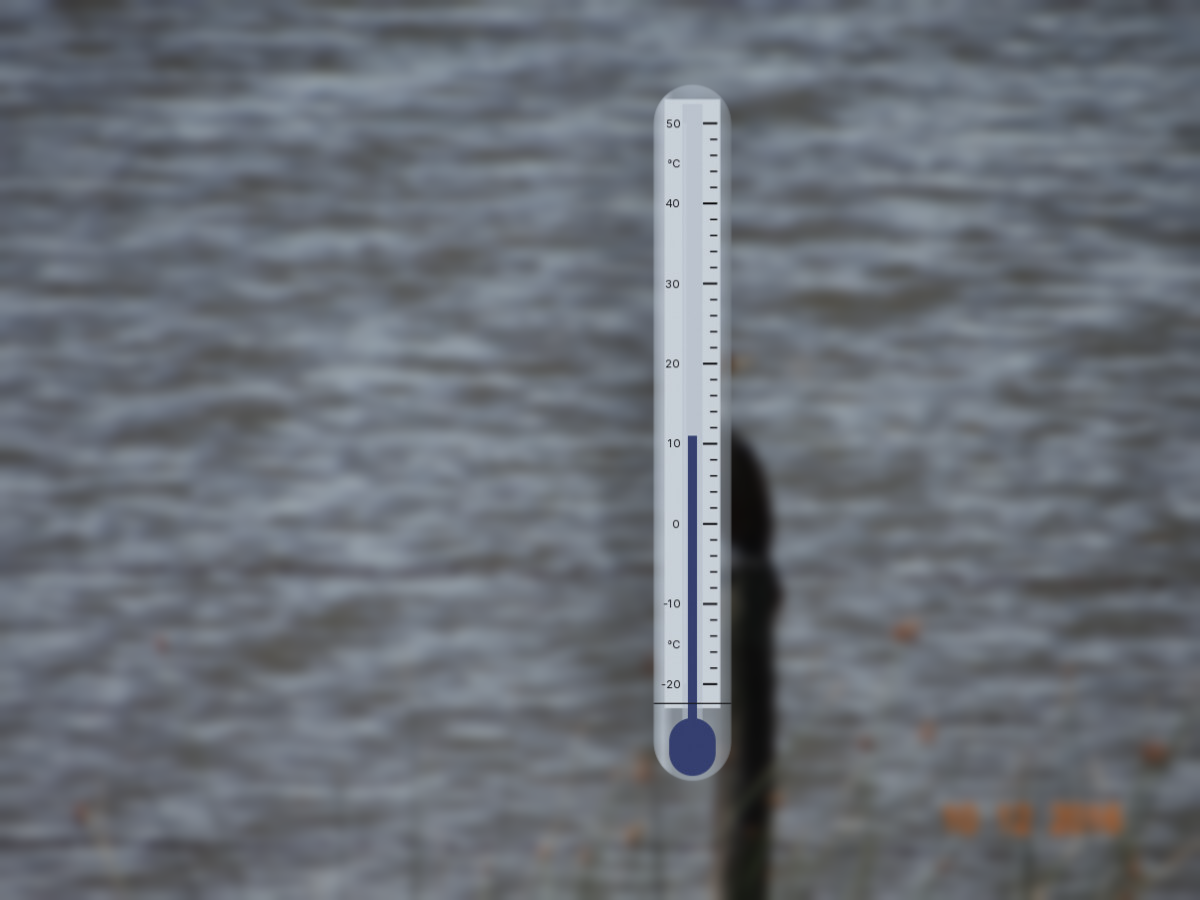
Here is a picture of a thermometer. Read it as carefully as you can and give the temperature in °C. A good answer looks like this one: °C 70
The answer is °C 11
